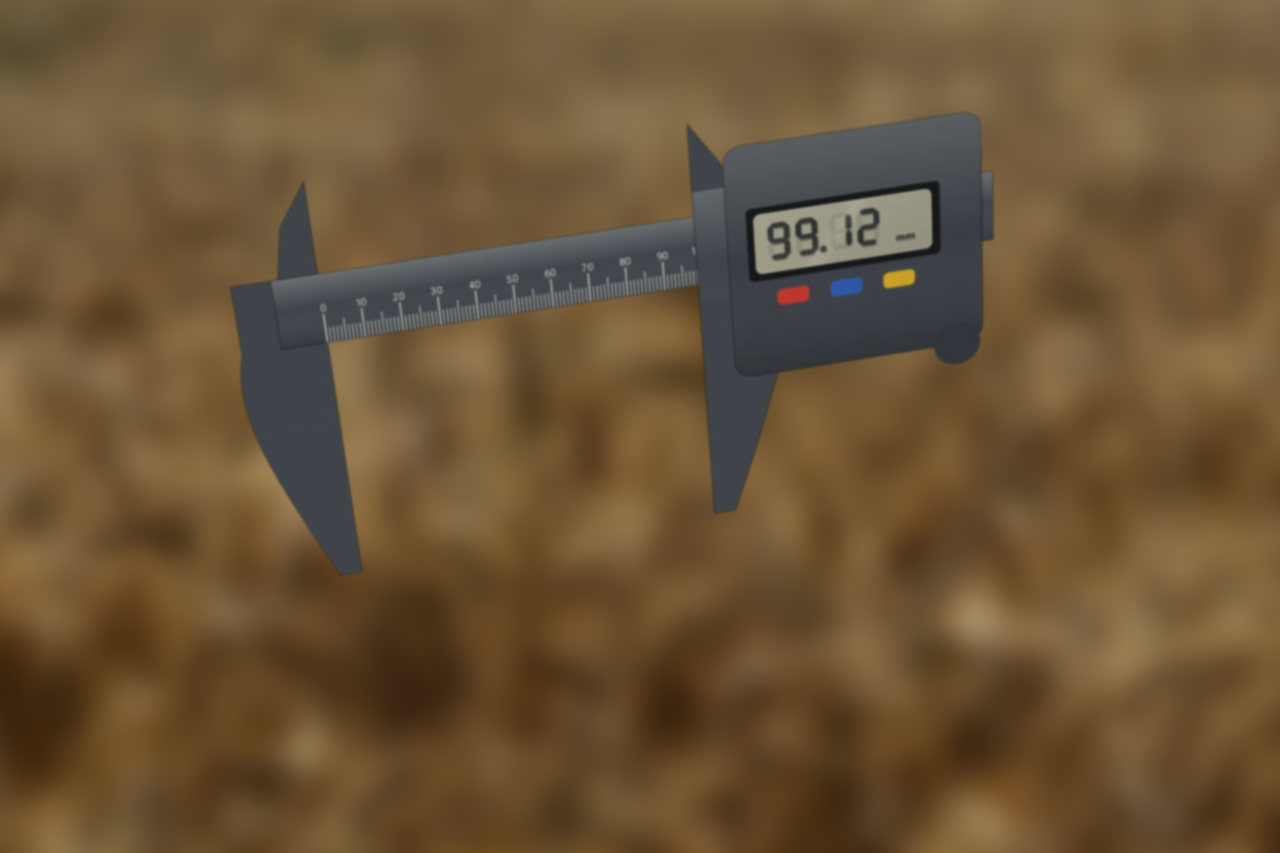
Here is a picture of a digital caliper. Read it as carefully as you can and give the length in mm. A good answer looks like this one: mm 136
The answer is mm 99.12
